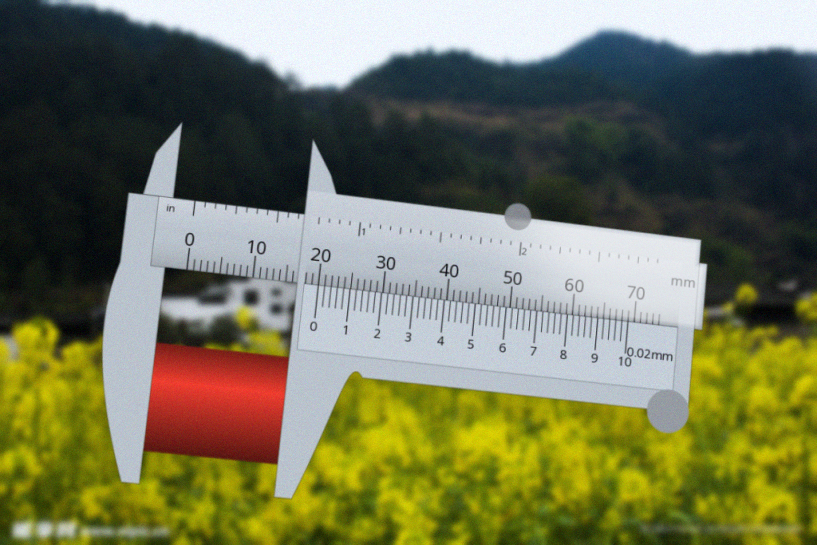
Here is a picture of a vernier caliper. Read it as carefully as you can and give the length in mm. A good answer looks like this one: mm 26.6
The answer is mm 20.0
